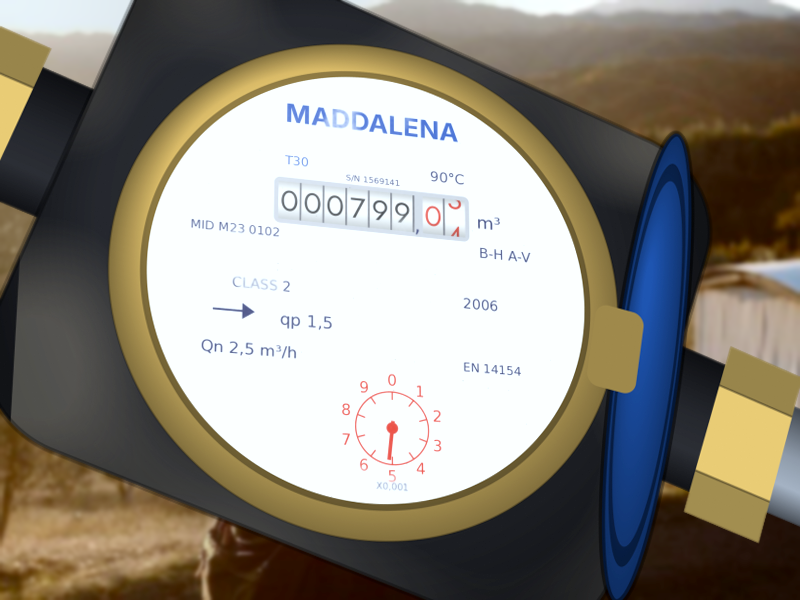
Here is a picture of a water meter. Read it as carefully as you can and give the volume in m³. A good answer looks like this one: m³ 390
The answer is m³ 799.035
